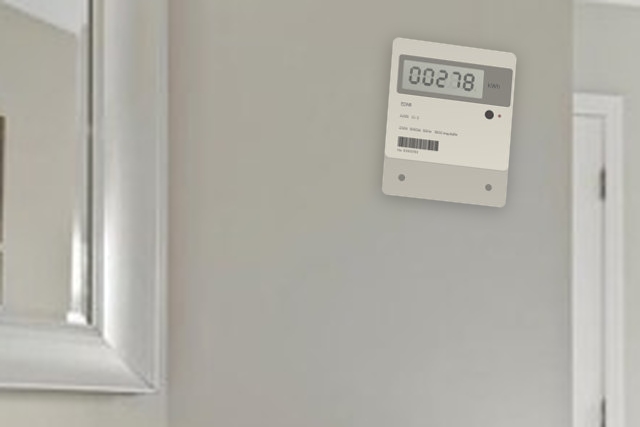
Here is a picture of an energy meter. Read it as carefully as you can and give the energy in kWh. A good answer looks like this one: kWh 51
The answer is kWh 278
